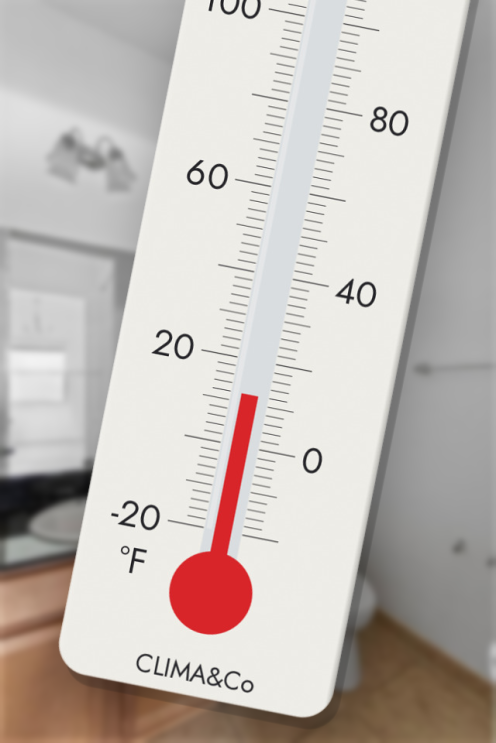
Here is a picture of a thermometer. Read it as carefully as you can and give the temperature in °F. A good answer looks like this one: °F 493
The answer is °F 12
